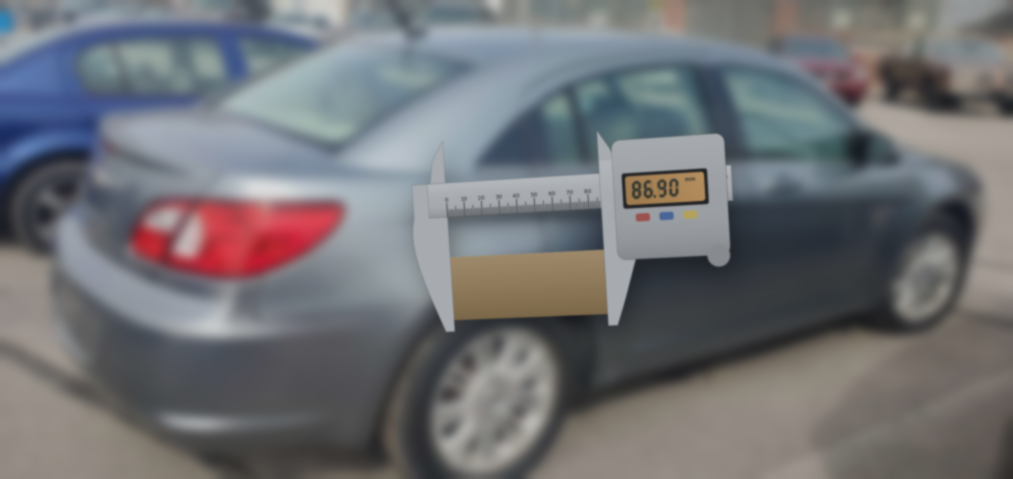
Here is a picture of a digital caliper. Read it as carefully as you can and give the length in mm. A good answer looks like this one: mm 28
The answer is mm 86.90
